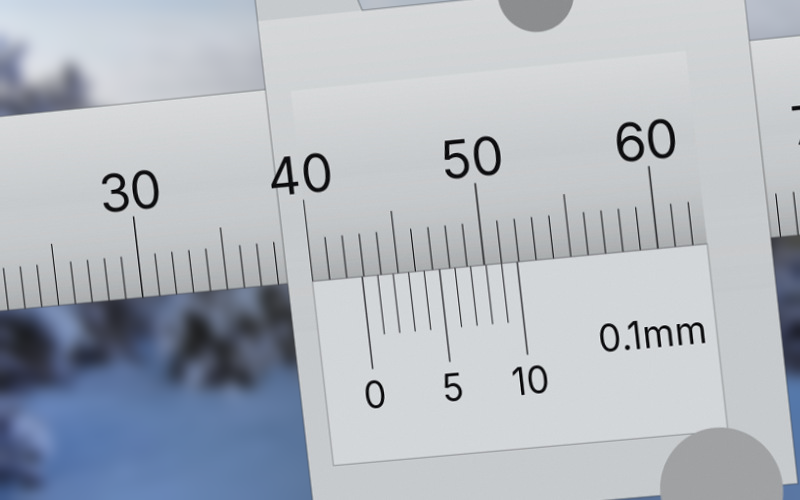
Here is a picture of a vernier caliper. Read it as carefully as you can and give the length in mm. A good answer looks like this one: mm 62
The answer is mm 42.9
